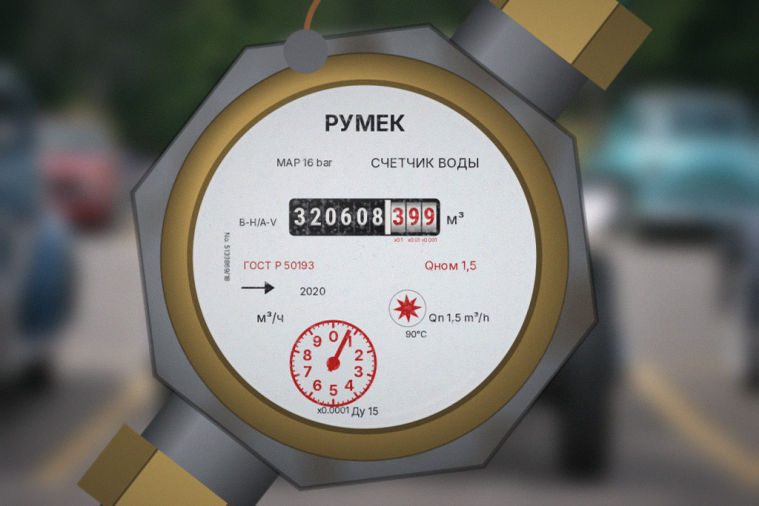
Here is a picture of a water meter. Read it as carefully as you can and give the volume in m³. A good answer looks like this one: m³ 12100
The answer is m³ 320608.3990
